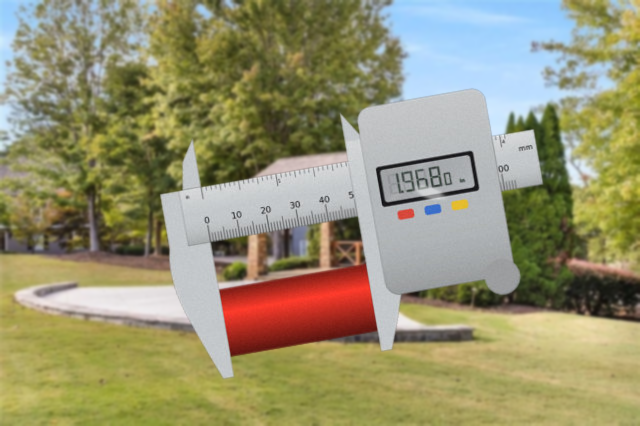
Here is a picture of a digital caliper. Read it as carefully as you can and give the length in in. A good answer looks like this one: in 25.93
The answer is in 1.9680
